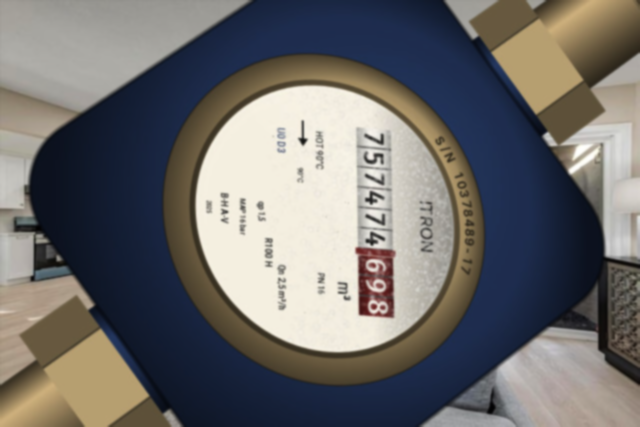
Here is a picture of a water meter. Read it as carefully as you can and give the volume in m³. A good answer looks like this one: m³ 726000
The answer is m³ 757474.698
